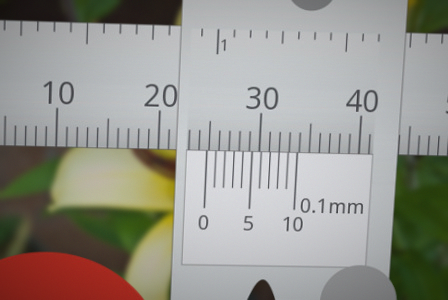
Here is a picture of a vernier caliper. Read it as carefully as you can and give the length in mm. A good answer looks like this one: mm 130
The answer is mm 24.8
